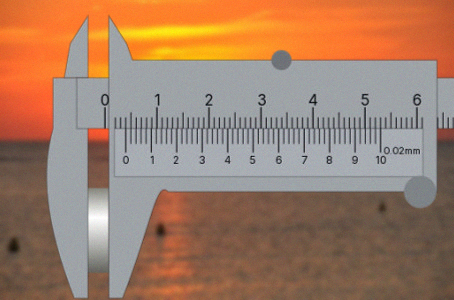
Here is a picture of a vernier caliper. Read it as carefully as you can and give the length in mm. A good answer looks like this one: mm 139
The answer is mm 4.0
